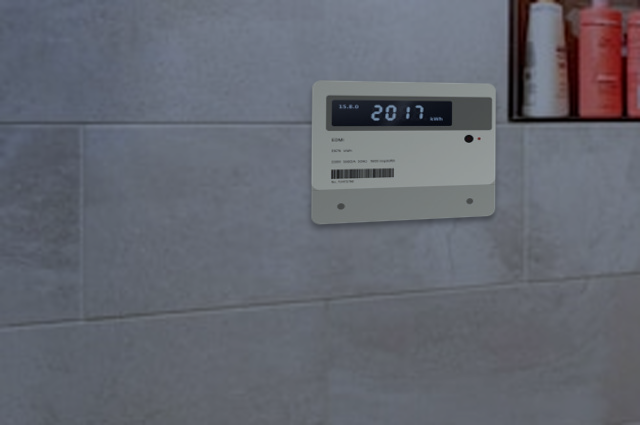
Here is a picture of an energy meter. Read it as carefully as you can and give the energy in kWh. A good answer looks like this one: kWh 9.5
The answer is kWh 2017
